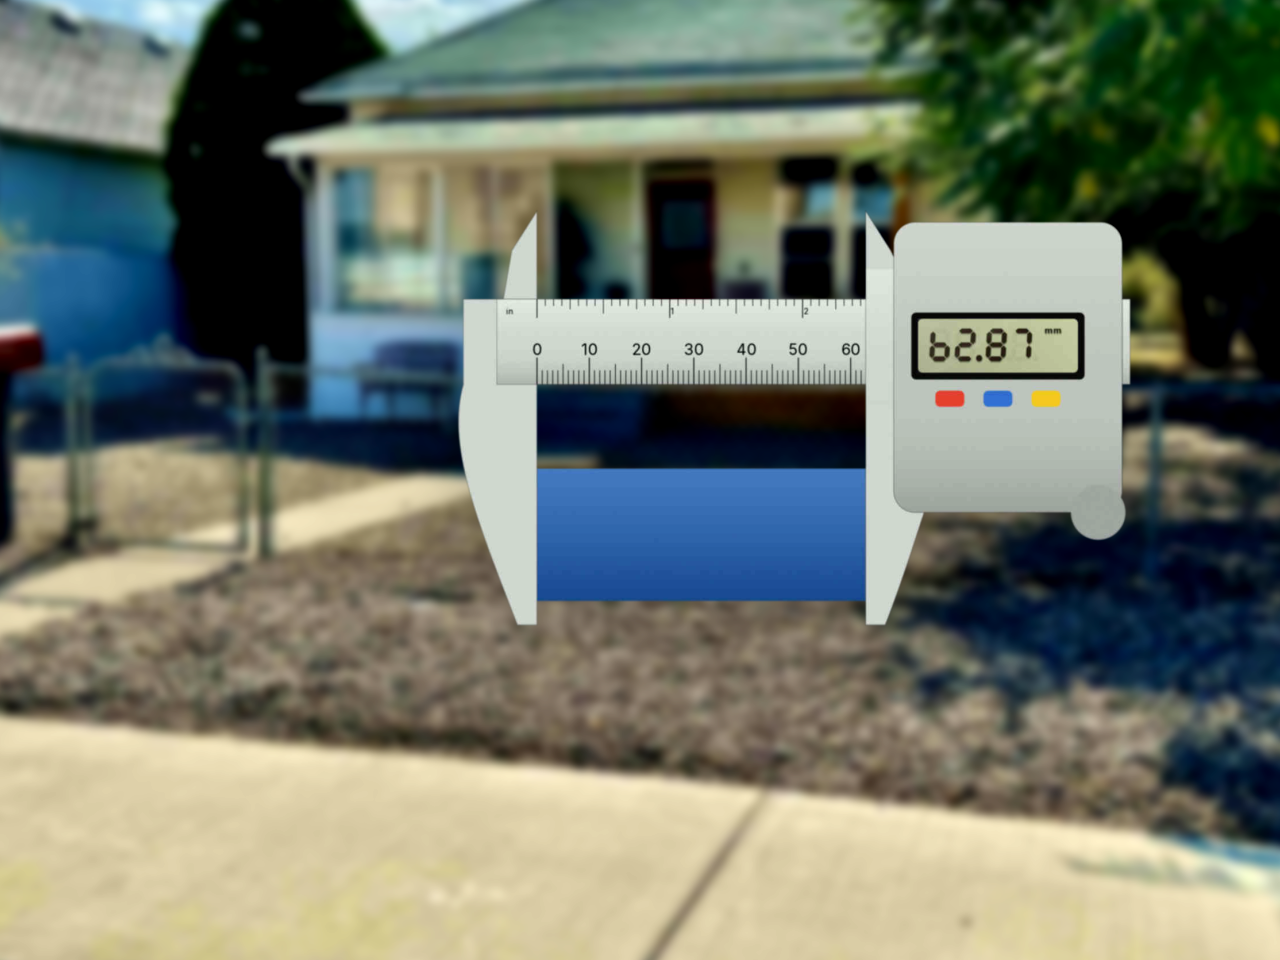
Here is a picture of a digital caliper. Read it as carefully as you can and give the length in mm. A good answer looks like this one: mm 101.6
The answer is mm 62.87
